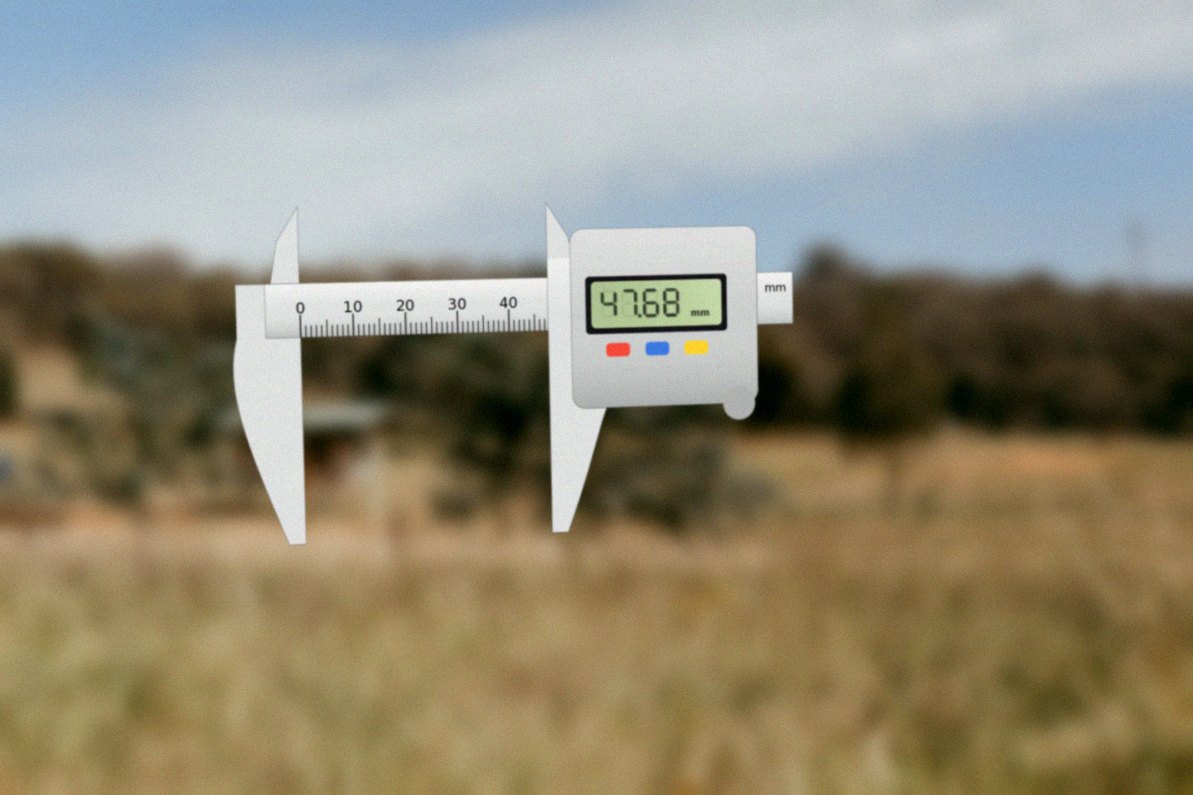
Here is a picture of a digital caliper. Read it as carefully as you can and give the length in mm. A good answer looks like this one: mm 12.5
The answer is mm 47.68
